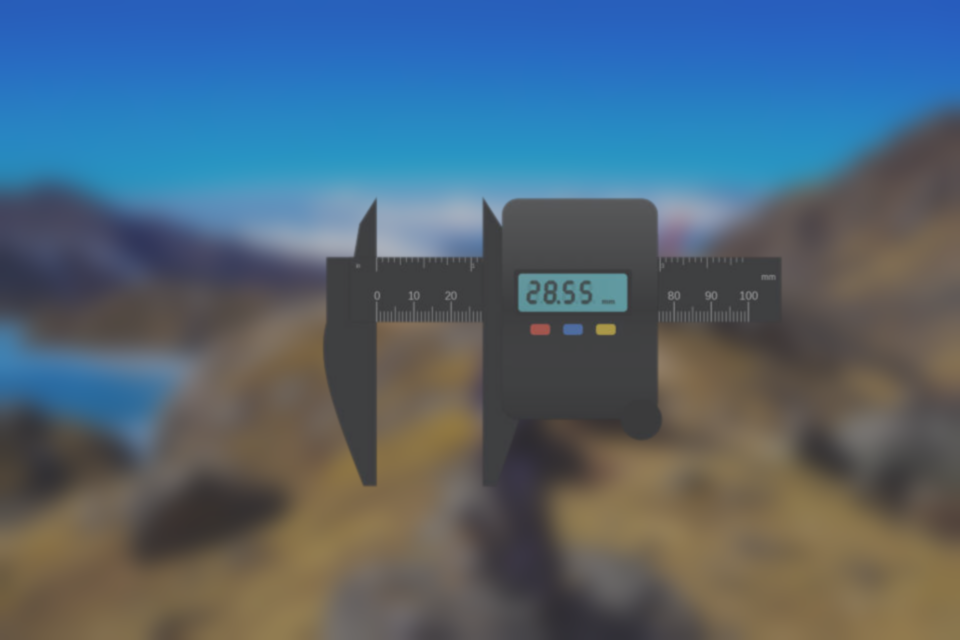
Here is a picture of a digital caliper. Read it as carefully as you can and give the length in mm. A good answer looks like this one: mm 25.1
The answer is mm 28.55
